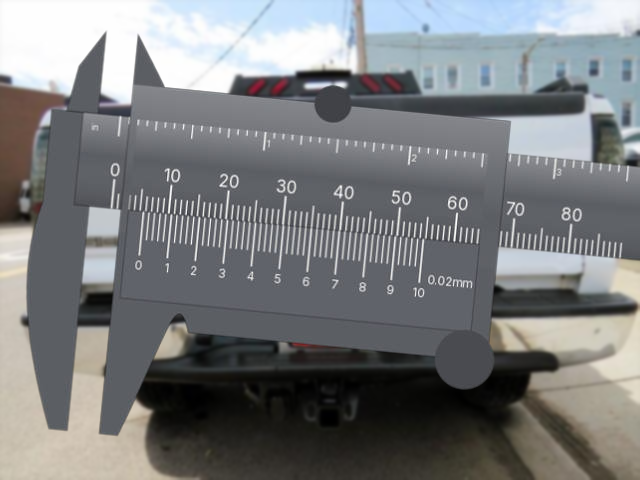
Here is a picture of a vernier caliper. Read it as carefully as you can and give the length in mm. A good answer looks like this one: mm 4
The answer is mm 5.6
